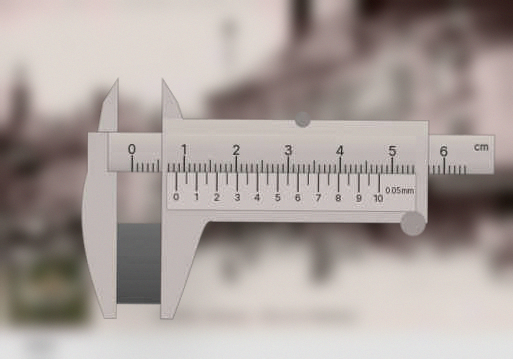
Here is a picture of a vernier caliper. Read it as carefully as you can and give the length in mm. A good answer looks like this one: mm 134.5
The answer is mm 8.5
